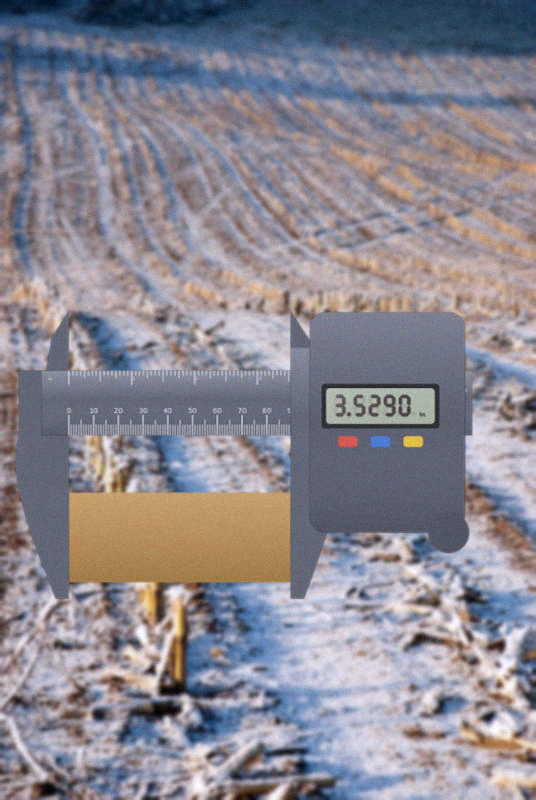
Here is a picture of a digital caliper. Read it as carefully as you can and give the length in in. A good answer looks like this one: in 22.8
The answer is in 3.5290
